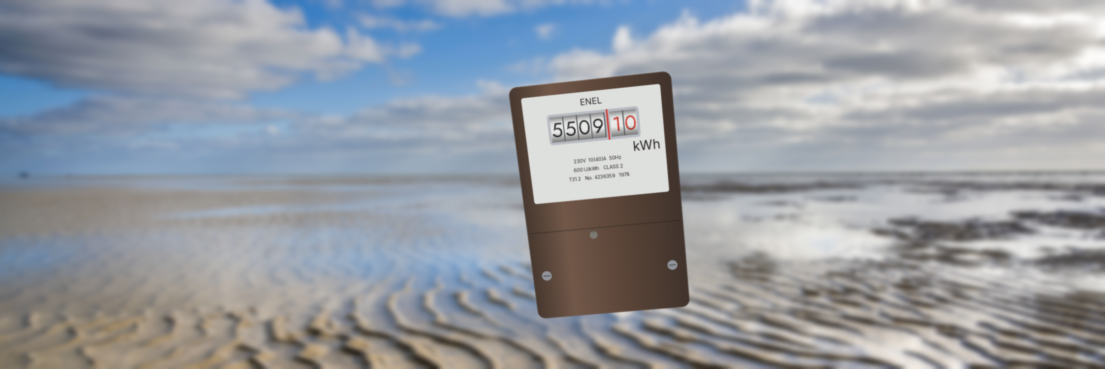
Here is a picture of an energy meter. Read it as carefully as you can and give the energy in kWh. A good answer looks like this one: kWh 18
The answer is kWh 5509.10
